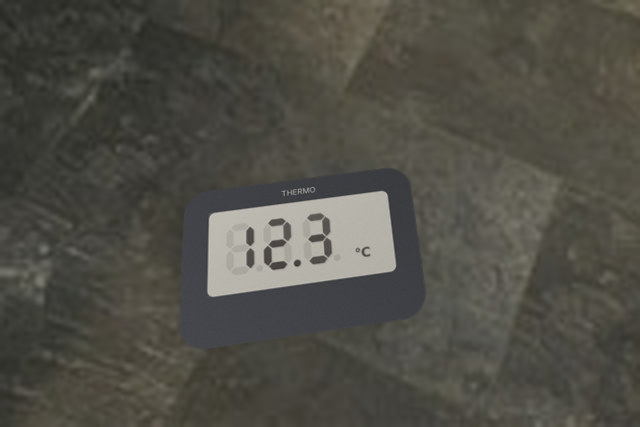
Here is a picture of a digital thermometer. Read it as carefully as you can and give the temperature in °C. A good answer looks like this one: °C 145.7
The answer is °C 12.3
